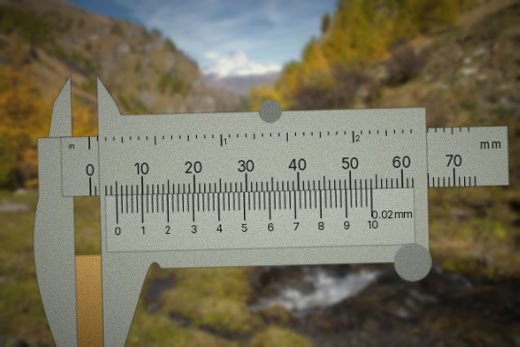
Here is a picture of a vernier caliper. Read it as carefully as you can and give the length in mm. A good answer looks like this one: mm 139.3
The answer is mm 5.0
